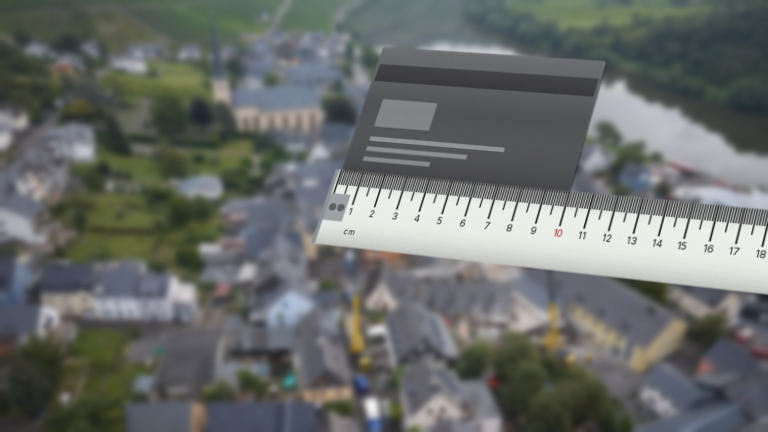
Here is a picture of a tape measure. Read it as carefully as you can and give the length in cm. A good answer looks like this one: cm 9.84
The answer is cm 10
